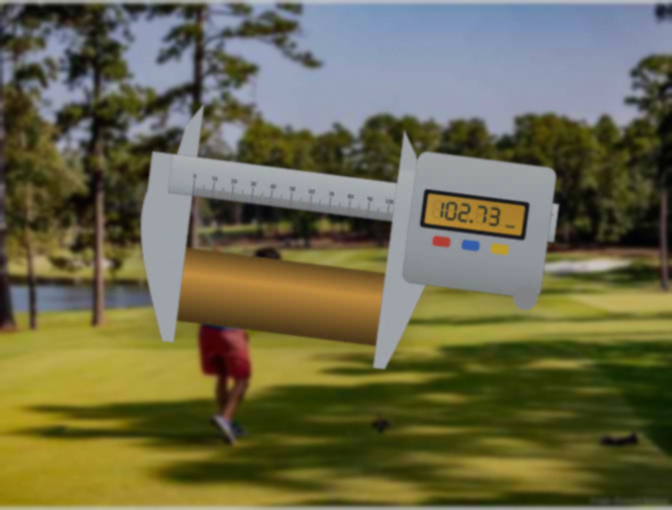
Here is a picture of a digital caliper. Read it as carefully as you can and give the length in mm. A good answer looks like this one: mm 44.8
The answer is mm 102.73
